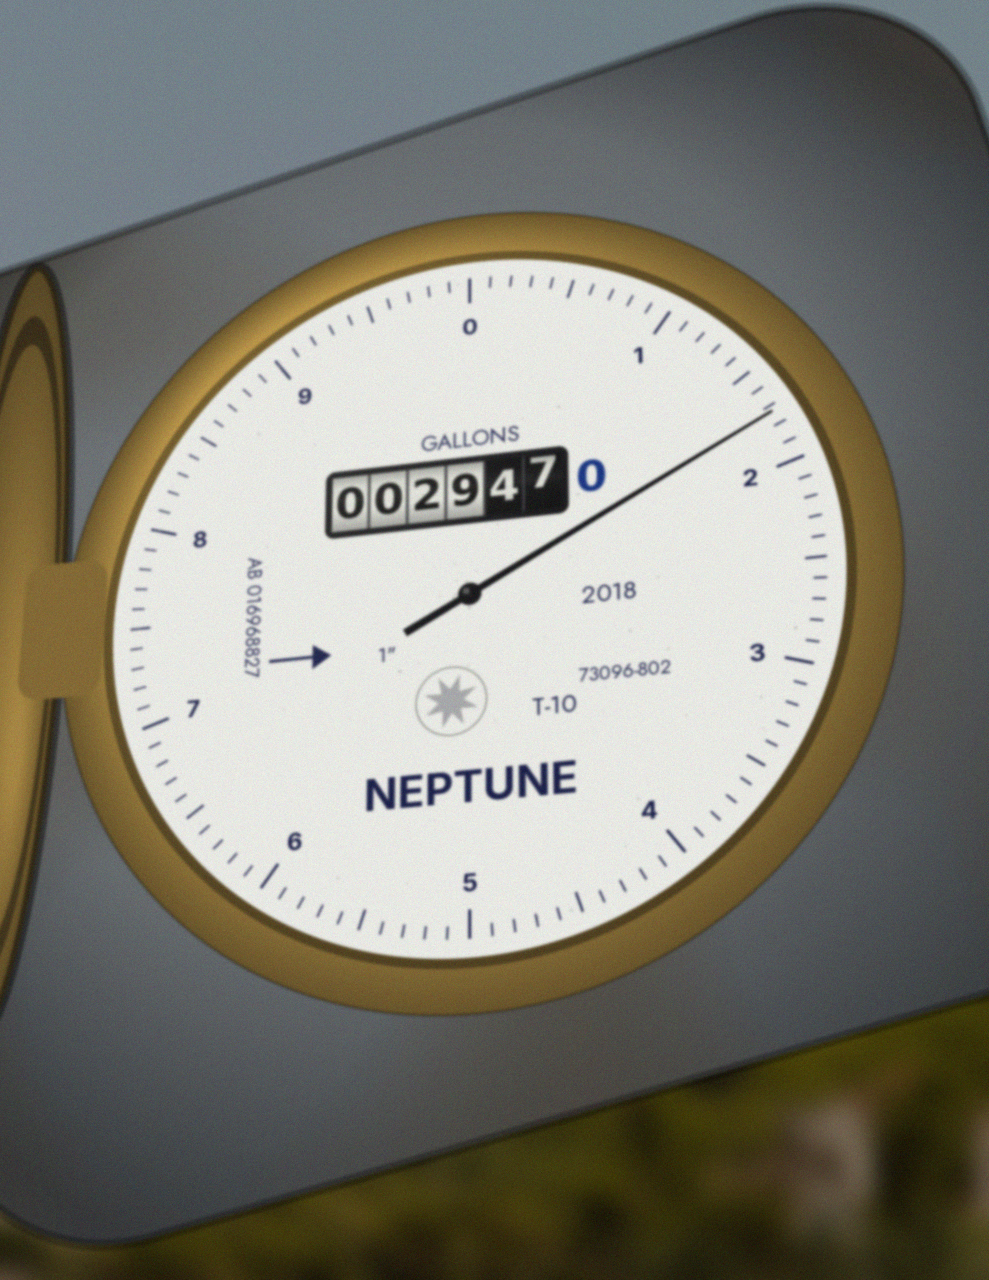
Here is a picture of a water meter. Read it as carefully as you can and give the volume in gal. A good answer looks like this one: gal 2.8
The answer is gal 29471.7
